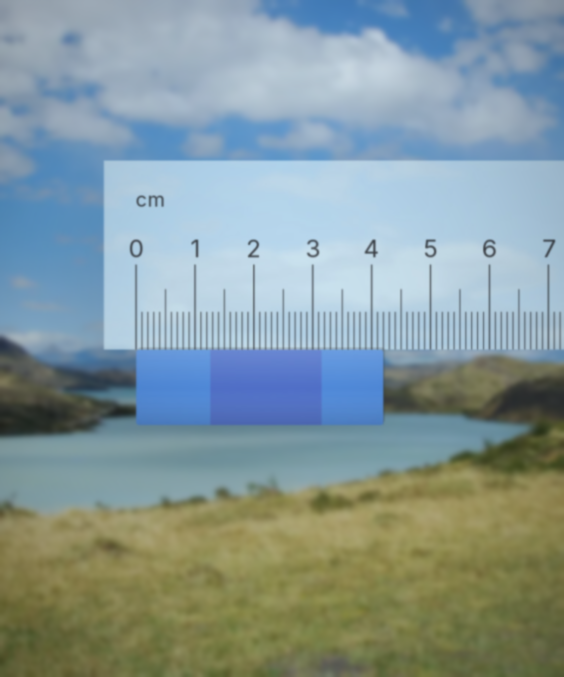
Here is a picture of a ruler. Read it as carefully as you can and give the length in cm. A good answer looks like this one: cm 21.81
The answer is cm 4.2
